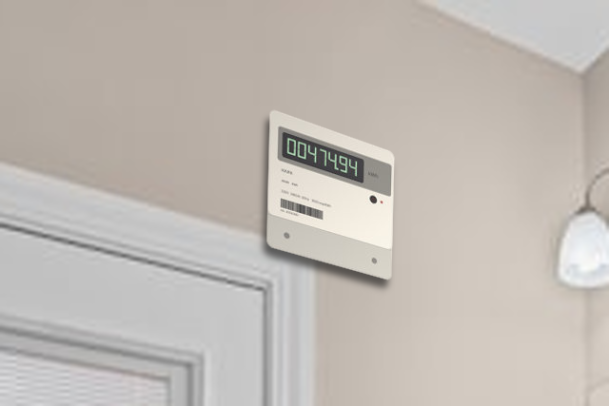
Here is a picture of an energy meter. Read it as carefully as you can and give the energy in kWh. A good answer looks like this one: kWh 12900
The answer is kWh 474.94
